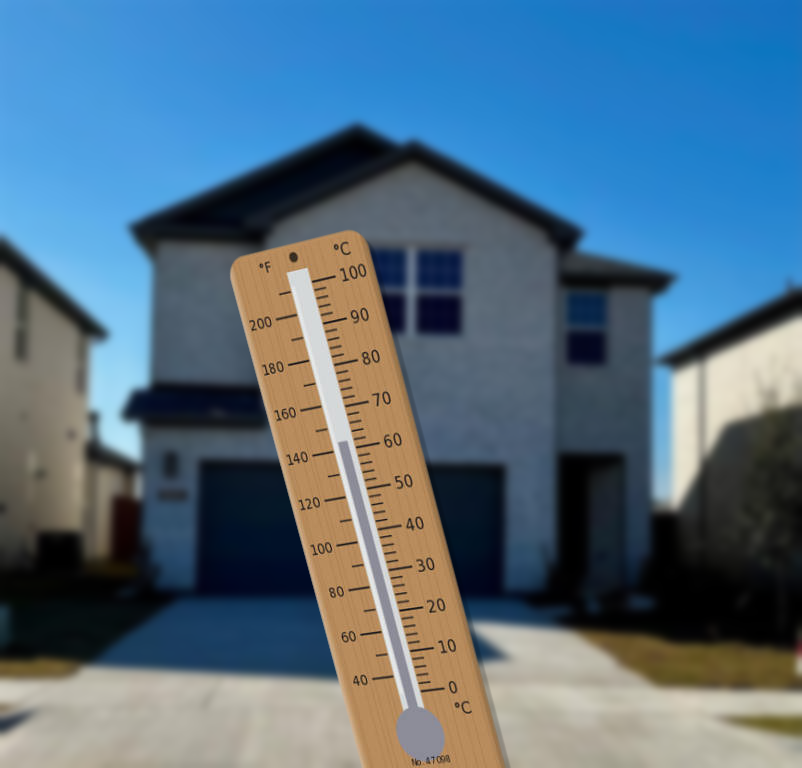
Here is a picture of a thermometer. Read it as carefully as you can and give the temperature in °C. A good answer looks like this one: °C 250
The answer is °C 62
